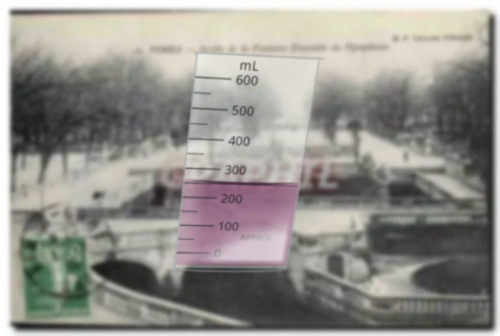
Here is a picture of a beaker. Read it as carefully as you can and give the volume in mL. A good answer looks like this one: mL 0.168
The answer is mL 250
